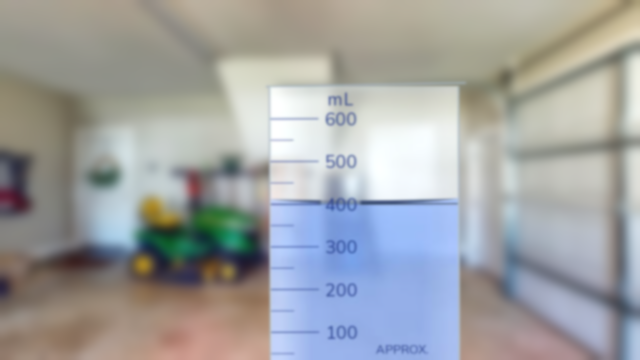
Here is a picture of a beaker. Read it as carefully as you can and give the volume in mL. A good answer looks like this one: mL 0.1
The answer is mL 400
